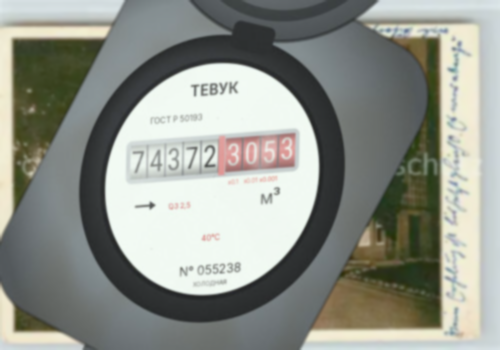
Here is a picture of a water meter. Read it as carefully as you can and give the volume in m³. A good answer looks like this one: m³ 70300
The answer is m³ 74372.3053
